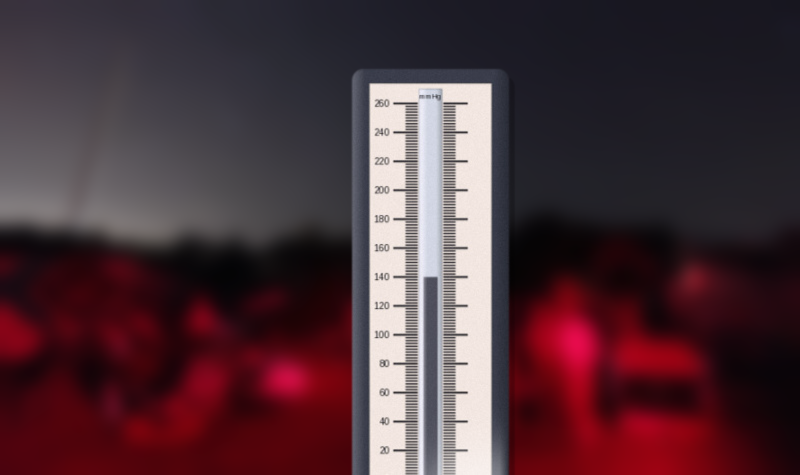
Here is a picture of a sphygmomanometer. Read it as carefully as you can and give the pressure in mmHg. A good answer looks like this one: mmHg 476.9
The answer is mmHg 140
